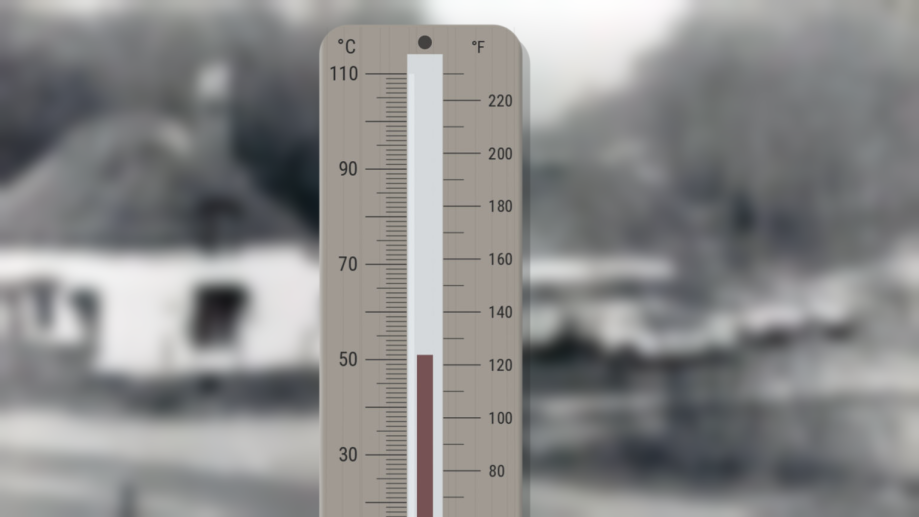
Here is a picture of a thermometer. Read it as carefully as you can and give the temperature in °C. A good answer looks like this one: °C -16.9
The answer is °C 51
